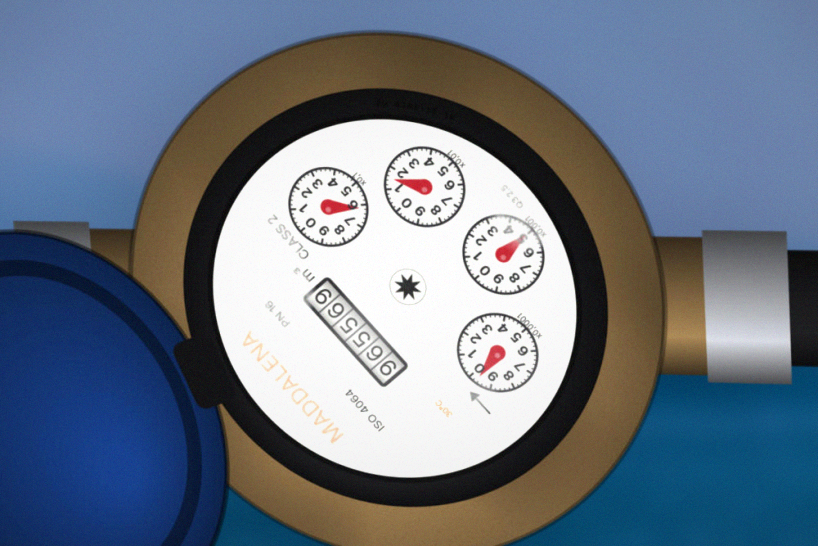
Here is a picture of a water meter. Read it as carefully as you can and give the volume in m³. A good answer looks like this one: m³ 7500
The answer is m³ 965569.6149
